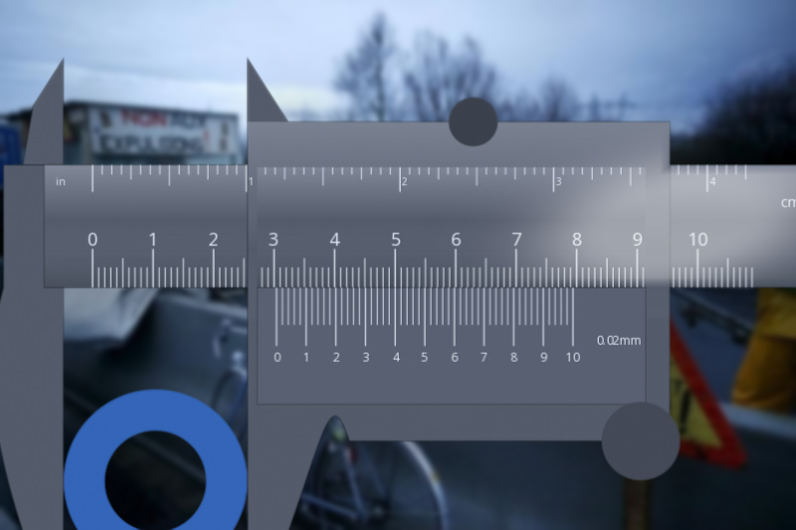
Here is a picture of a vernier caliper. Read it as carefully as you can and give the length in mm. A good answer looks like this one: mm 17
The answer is mm 30.4
